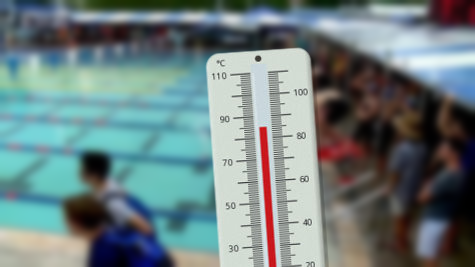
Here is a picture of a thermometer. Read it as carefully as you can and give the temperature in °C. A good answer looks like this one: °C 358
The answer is °C 85
